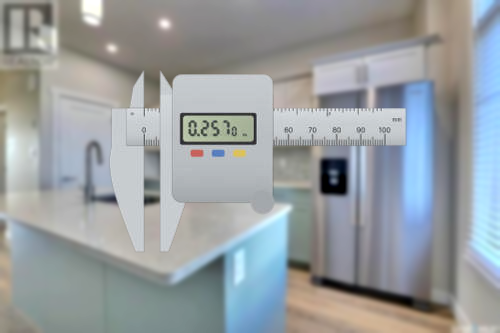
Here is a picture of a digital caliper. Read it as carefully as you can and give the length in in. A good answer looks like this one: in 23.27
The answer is in 0.2570
